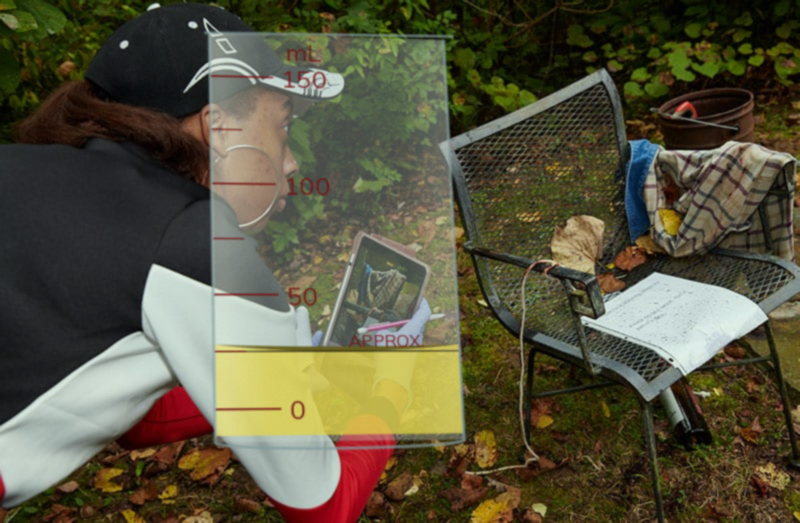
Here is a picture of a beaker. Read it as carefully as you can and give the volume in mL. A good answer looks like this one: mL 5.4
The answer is mL 25
